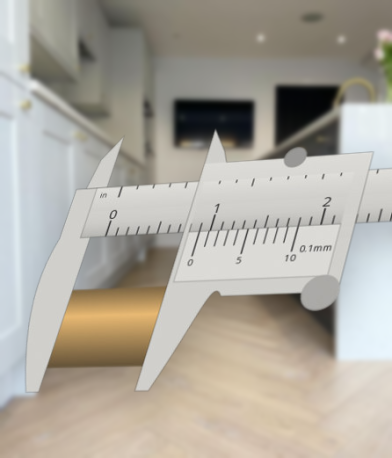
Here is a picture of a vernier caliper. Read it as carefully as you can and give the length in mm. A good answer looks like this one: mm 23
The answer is mm 9.0
